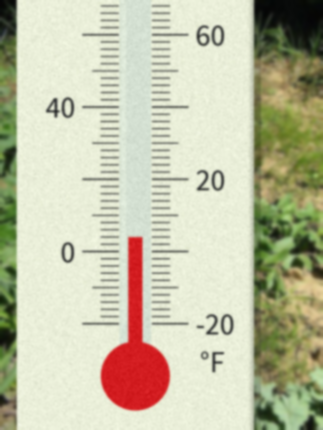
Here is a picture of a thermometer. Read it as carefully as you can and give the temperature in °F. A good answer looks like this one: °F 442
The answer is °F 4
